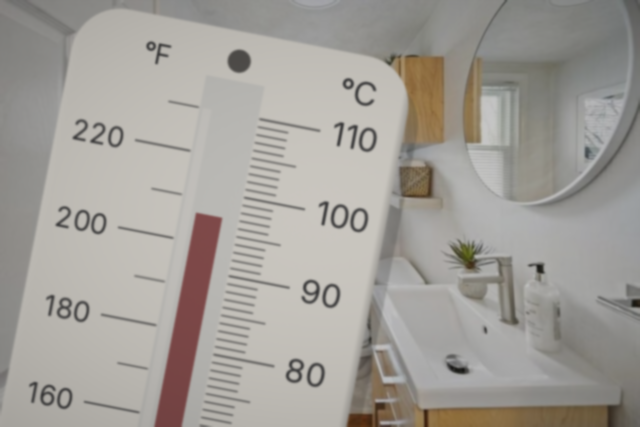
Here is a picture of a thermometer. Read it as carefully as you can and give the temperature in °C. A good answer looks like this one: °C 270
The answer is °C 97
